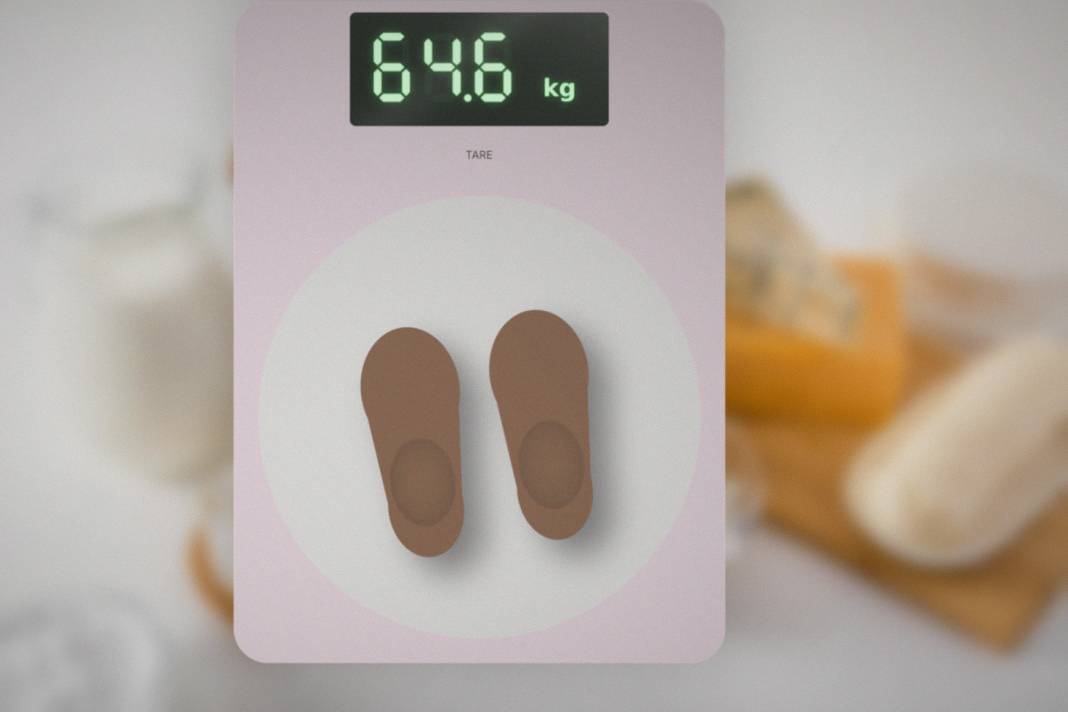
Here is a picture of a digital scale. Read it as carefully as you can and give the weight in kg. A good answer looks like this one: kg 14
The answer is kg 64.6
